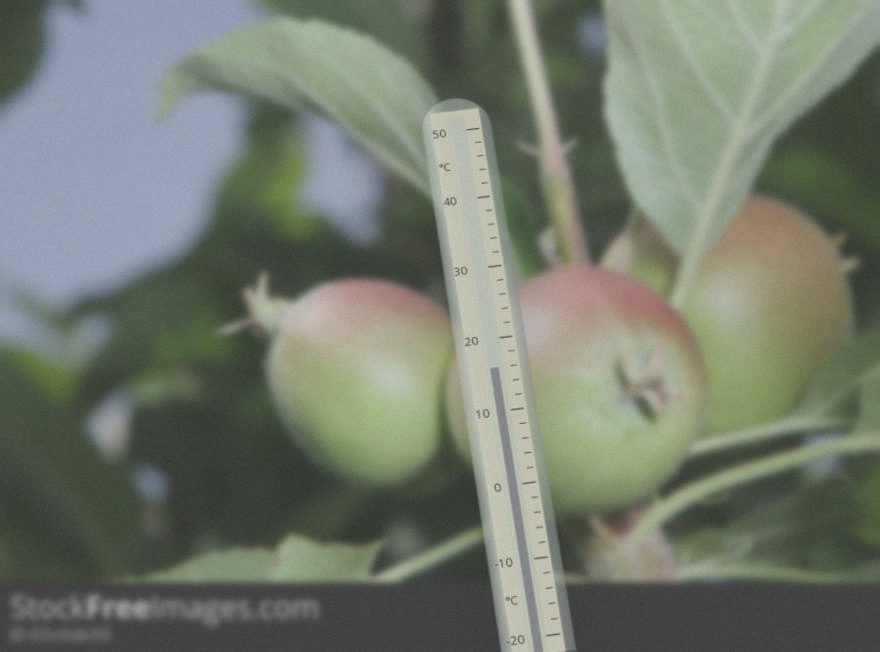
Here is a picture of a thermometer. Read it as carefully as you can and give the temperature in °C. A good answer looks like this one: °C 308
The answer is °C 16
